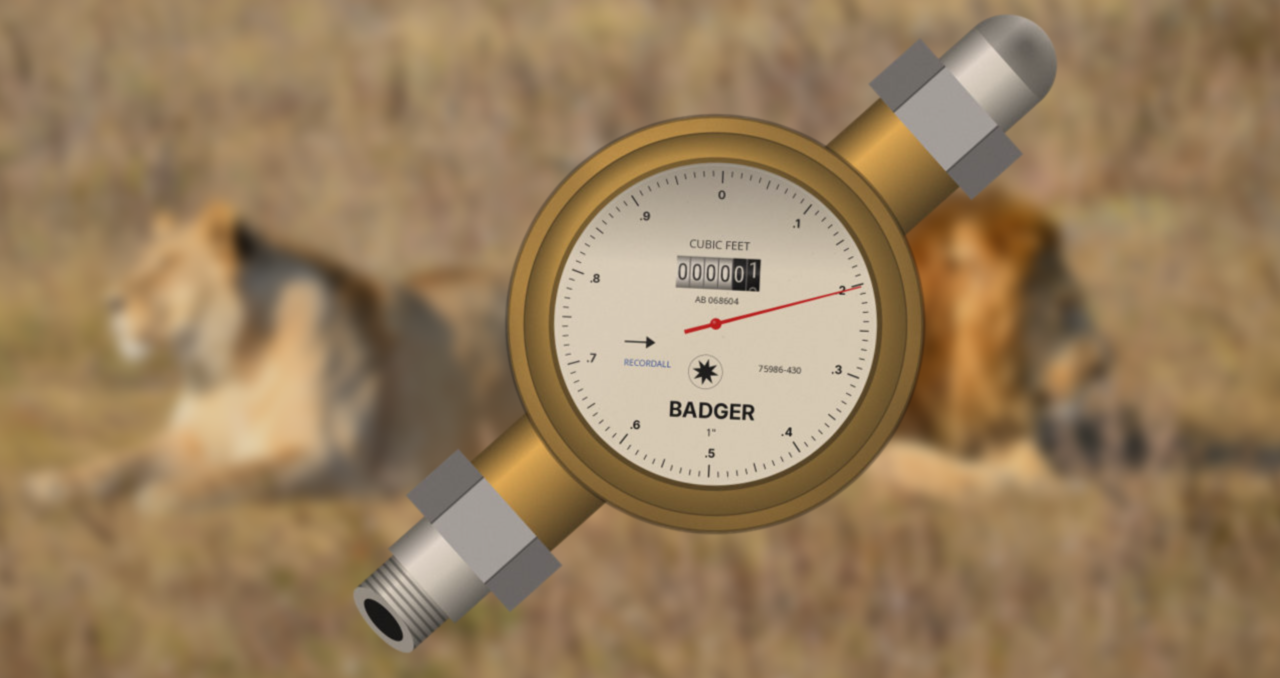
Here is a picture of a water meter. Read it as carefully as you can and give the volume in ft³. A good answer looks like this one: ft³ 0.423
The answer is ft³ 1.20
